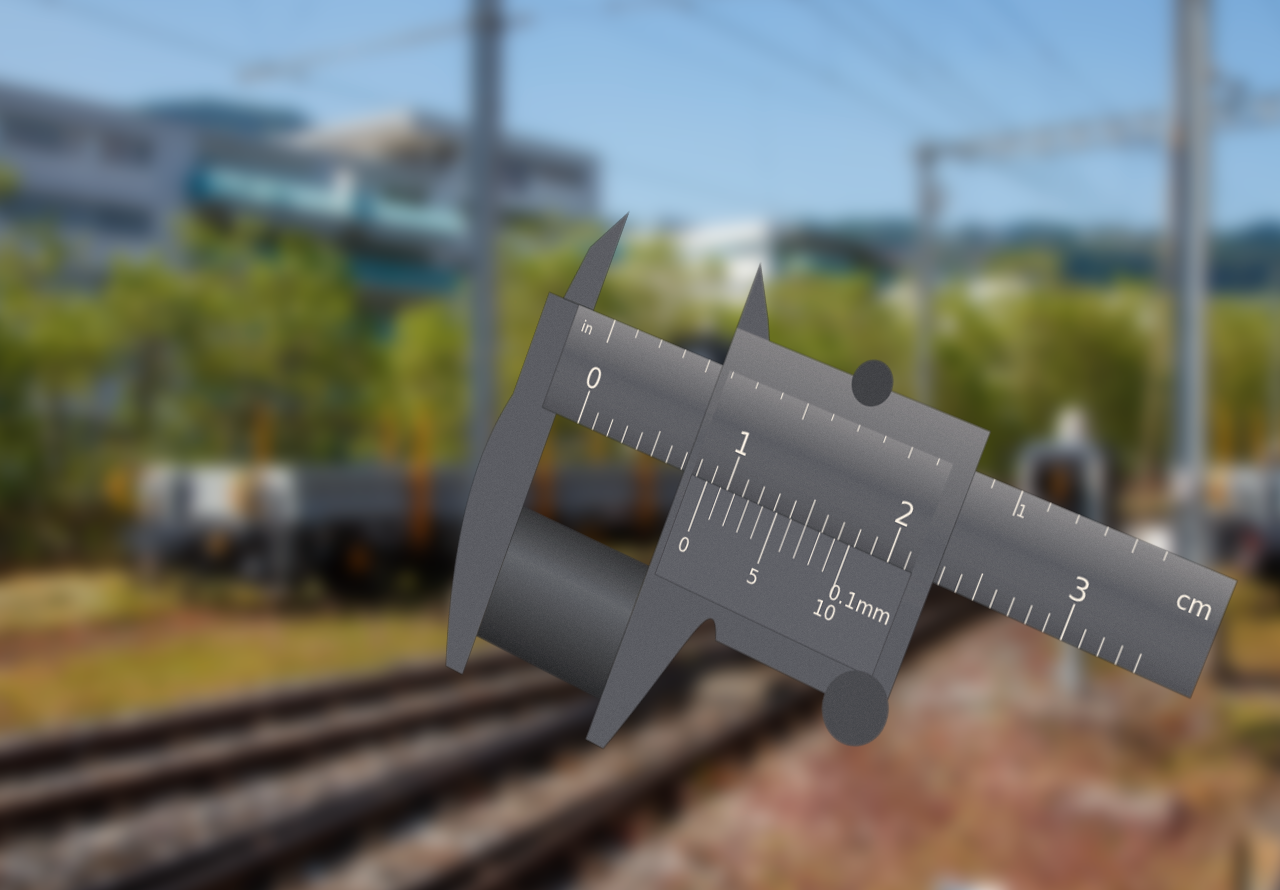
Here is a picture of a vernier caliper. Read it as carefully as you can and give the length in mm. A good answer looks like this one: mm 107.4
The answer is mm 8.7
